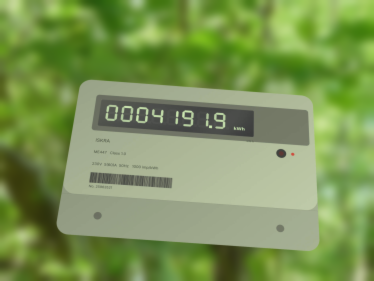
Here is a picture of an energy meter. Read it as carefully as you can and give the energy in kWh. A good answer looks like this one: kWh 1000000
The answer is kWh 4191.9
